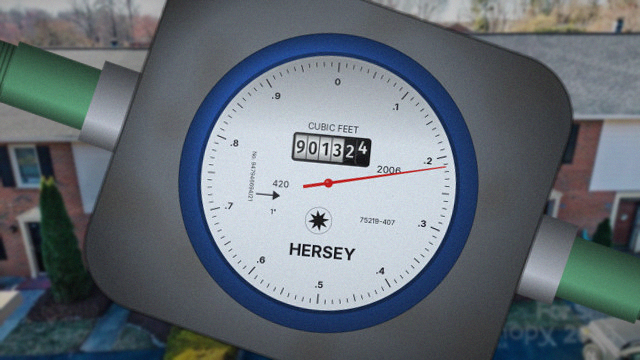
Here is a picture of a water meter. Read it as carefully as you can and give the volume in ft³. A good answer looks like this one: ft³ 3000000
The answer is ft³ 901324.21
